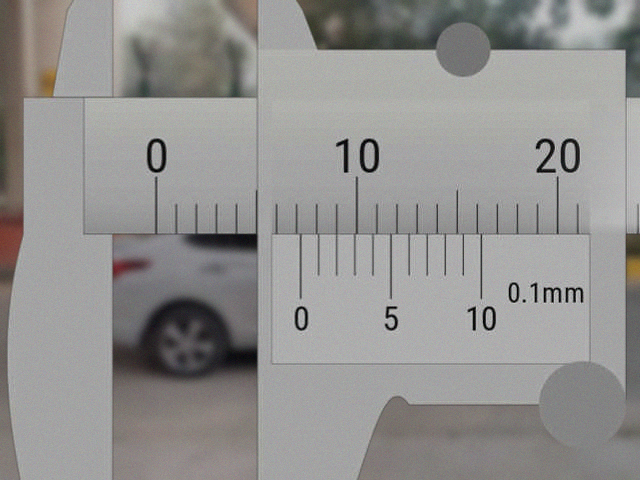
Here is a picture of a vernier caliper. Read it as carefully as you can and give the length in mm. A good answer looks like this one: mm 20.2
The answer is mm 7.2
